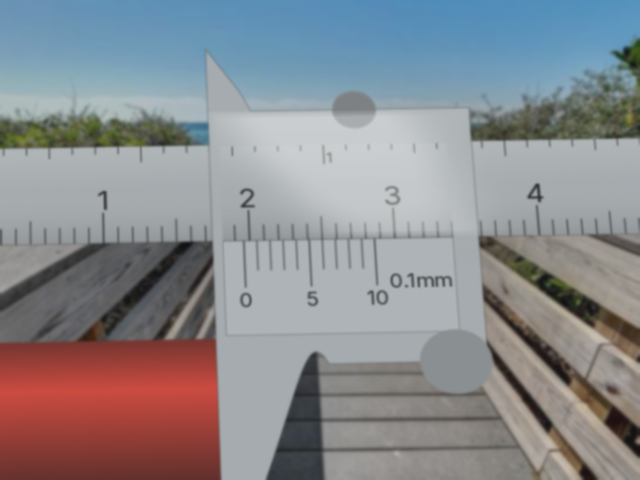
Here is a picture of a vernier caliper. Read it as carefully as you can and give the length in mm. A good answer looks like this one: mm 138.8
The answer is mm 19.6
